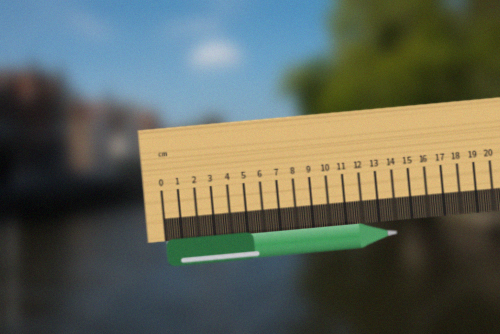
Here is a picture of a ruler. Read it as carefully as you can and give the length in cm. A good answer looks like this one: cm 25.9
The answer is cm 14
